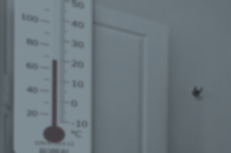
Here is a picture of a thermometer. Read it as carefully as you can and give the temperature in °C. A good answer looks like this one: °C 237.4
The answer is °C 20
